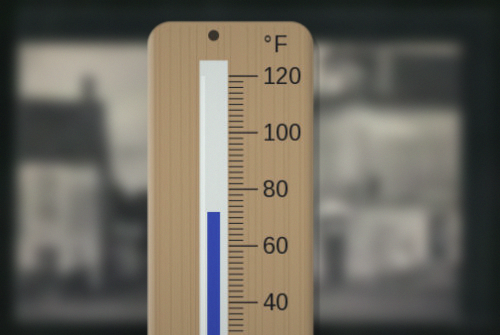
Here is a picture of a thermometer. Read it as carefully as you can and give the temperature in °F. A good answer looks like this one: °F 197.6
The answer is °F 72
